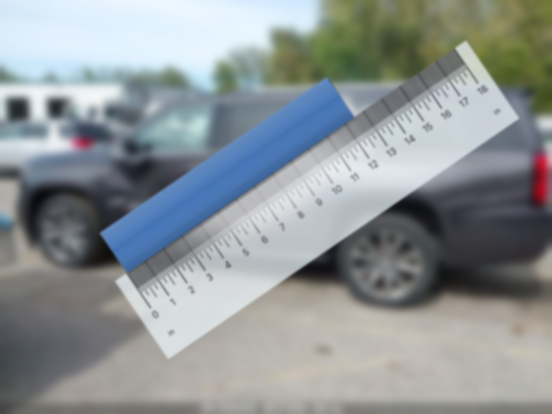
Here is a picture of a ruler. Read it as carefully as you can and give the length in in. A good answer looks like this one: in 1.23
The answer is in 12.5
